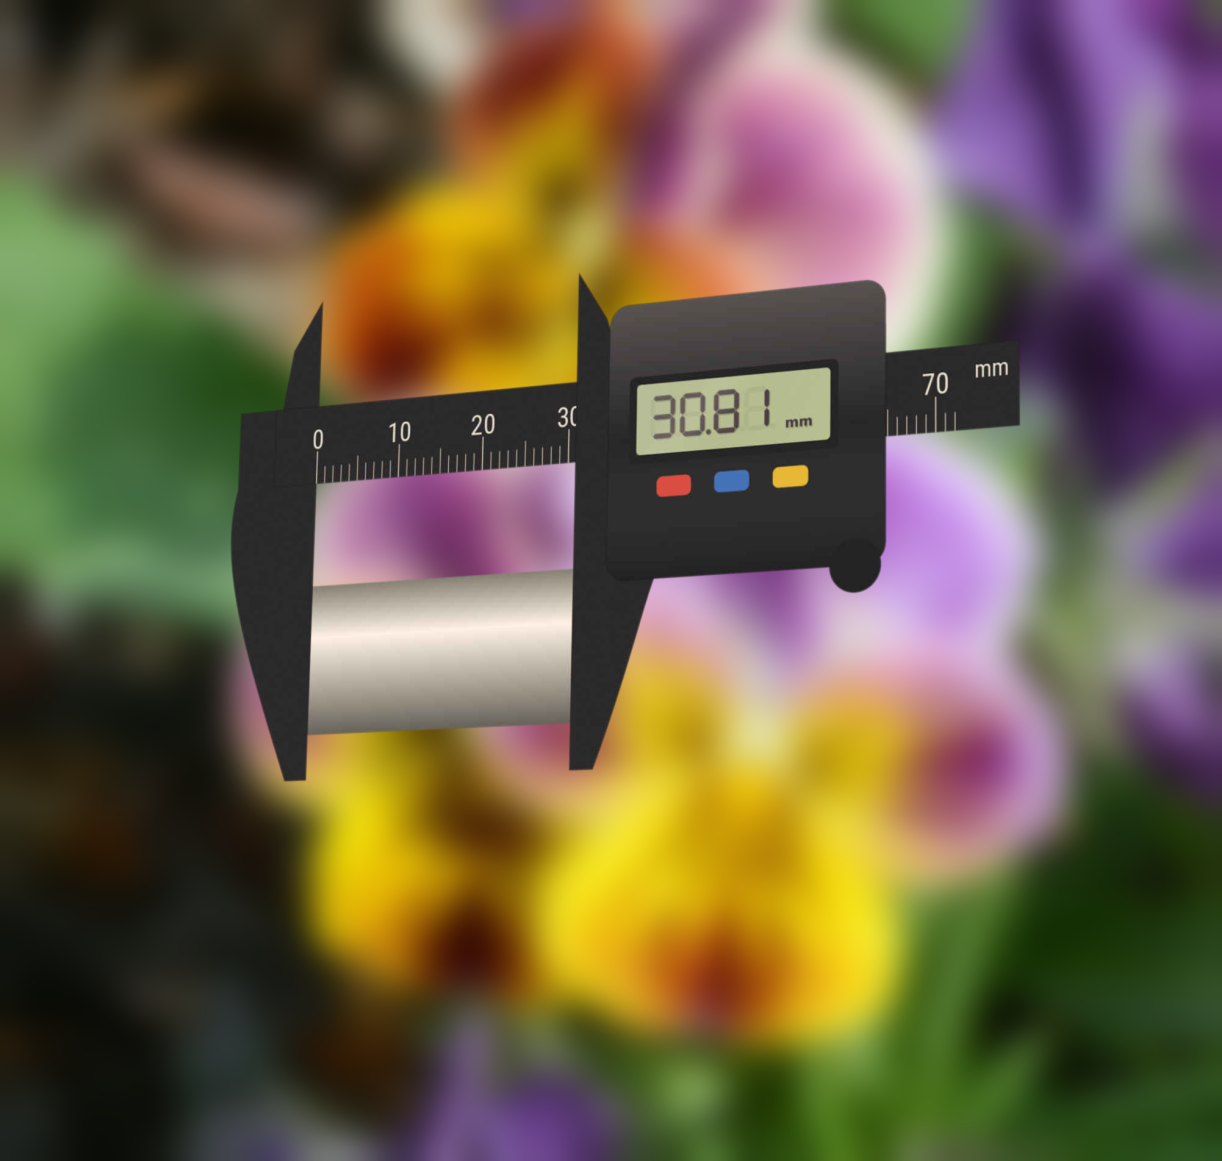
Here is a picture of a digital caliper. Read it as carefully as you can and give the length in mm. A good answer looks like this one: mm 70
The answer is mm 30.81
